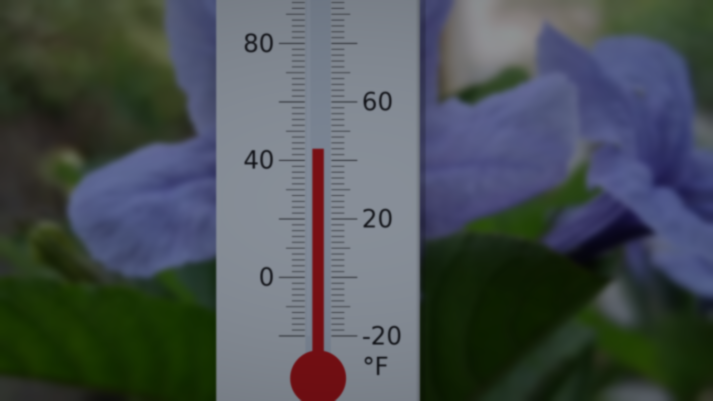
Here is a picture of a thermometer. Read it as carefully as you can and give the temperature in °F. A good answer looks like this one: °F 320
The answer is °F 44
